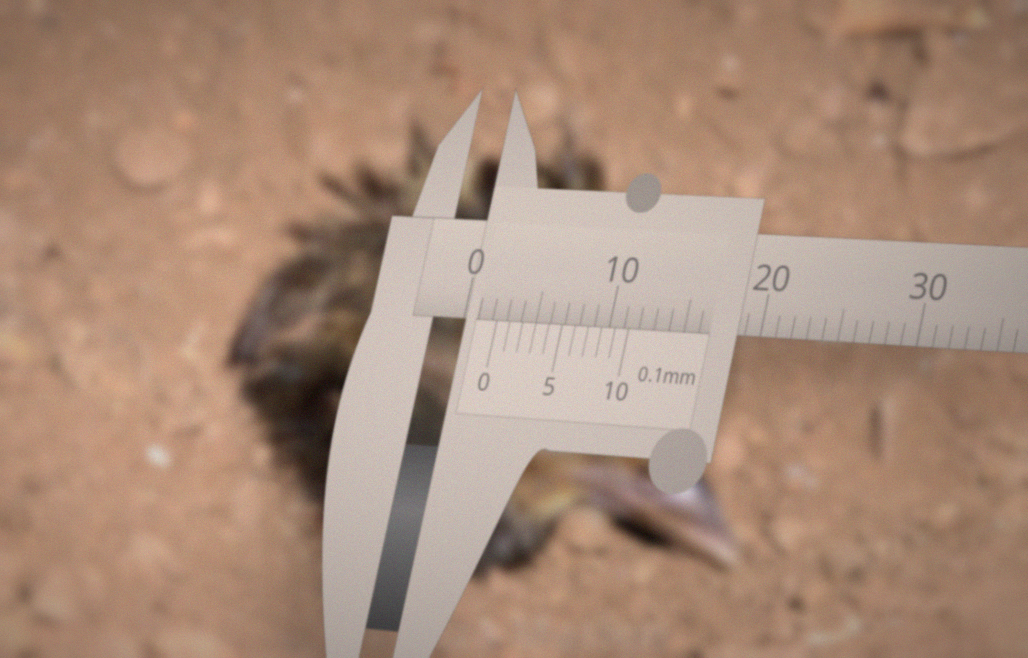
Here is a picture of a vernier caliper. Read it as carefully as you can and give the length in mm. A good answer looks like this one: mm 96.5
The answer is mm 2.3
